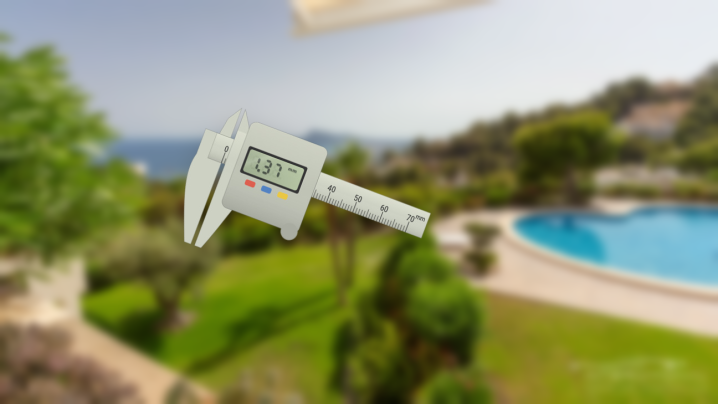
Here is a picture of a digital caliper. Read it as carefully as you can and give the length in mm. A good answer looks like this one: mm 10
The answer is mm 1.37
